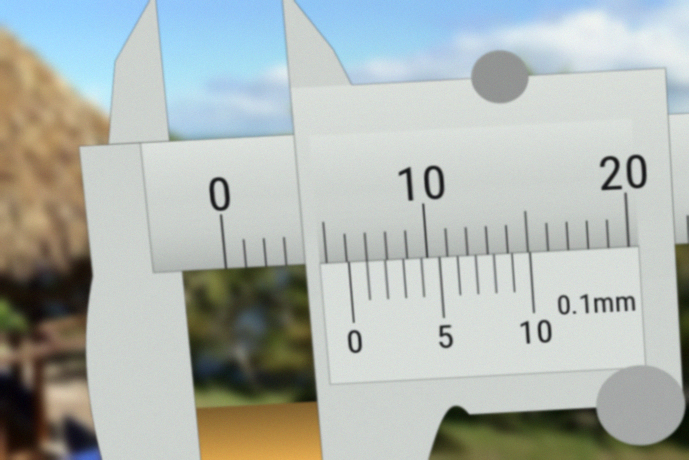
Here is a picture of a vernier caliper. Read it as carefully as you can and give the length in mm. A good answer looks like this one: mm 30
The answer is mm 6.1
